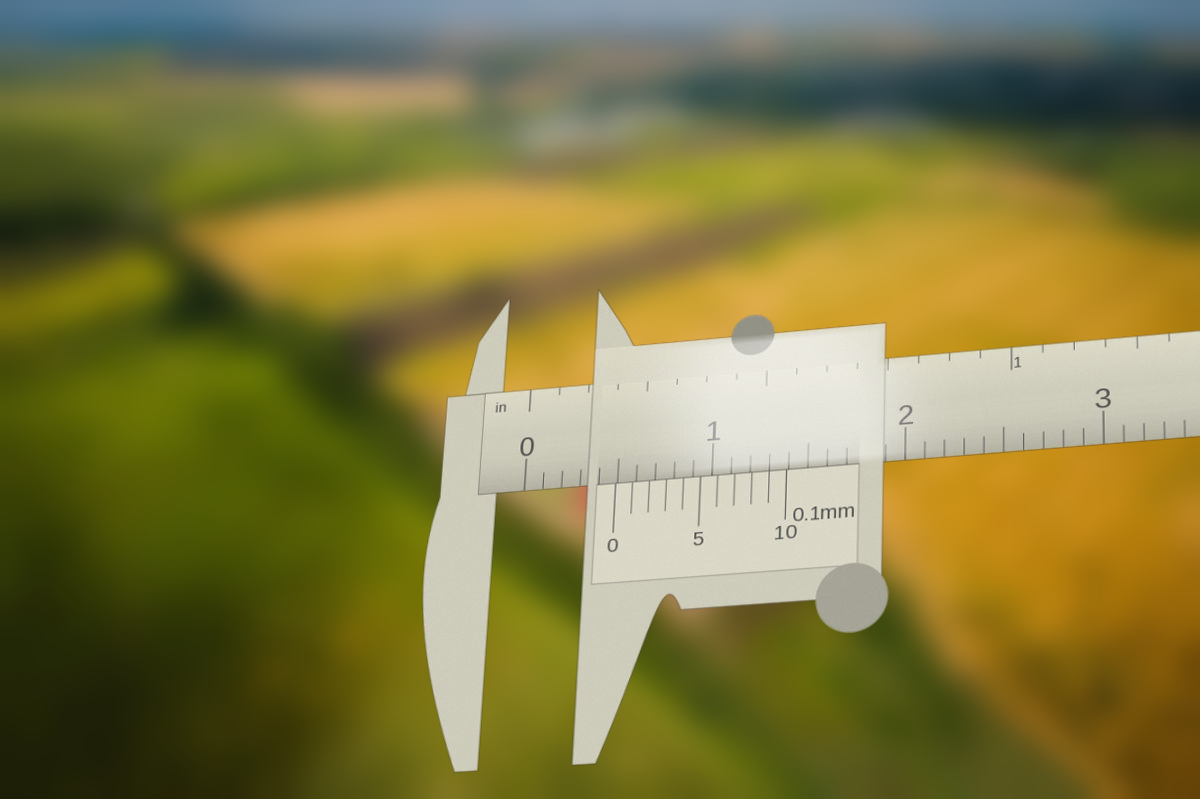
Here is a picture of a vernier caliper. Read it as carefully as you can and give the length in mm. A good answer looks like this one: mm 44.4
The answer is mm 4.9
